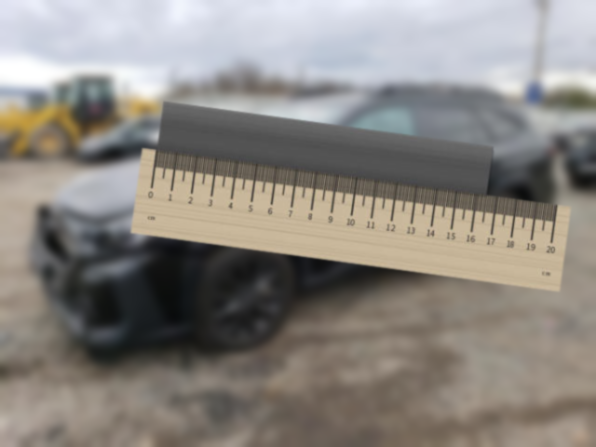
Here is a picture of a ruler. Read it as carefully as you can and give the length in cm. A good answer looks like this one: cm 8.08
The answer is cm 16.5
